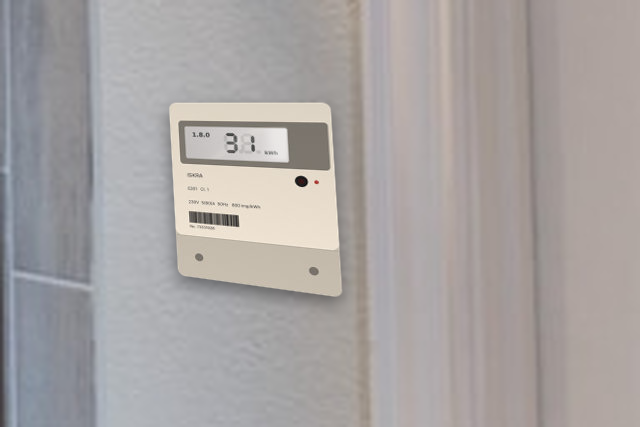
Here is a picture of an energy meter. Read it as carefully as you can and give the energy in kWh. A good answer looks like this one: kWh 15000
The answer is kWh 31
